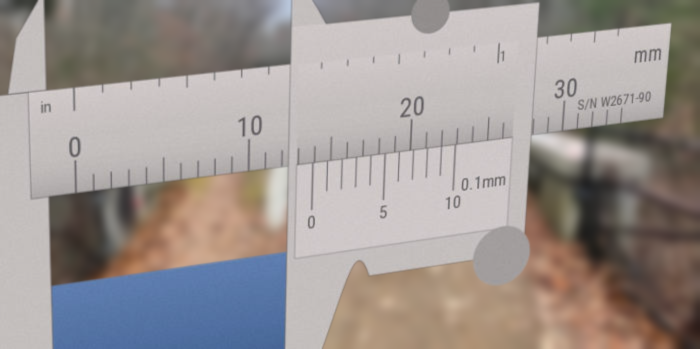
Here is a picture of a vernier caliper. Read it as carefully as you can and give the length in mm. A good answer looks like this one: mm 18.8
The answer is mm 13.9
